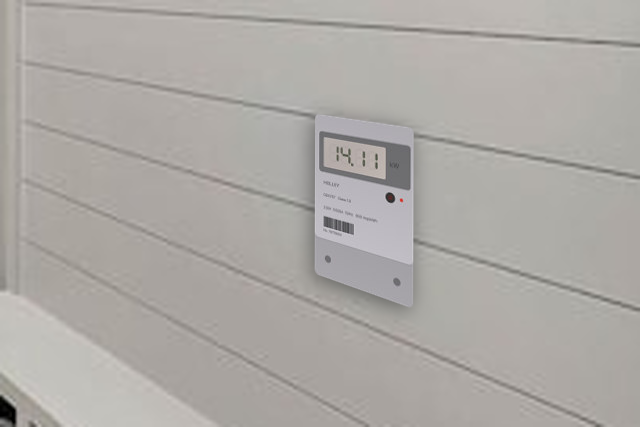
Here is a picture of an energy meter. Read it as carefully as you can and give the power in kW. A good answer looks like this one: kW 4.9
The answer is kW 14.11
